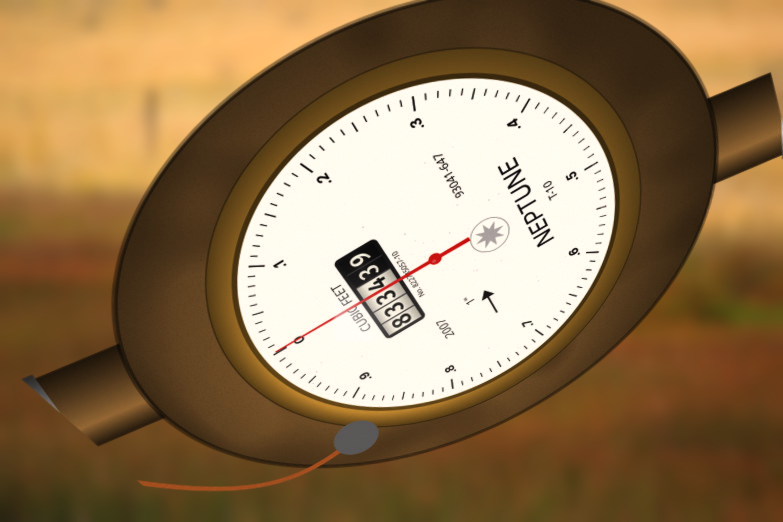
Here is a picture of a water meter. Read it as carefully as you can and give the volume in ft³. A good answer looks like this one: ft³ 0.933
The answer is ft³ 833439.00
